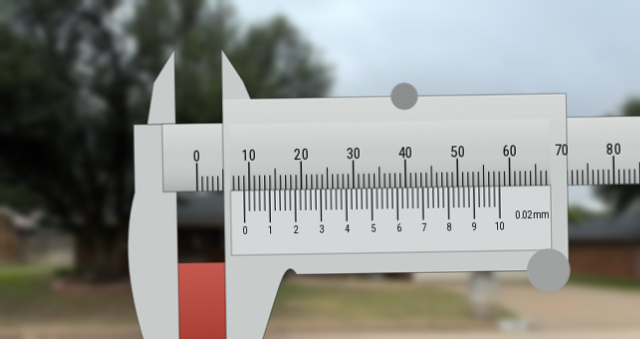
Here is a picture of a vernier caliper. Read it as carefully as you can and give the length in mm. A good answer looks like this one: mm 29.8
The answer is mm 9.0
